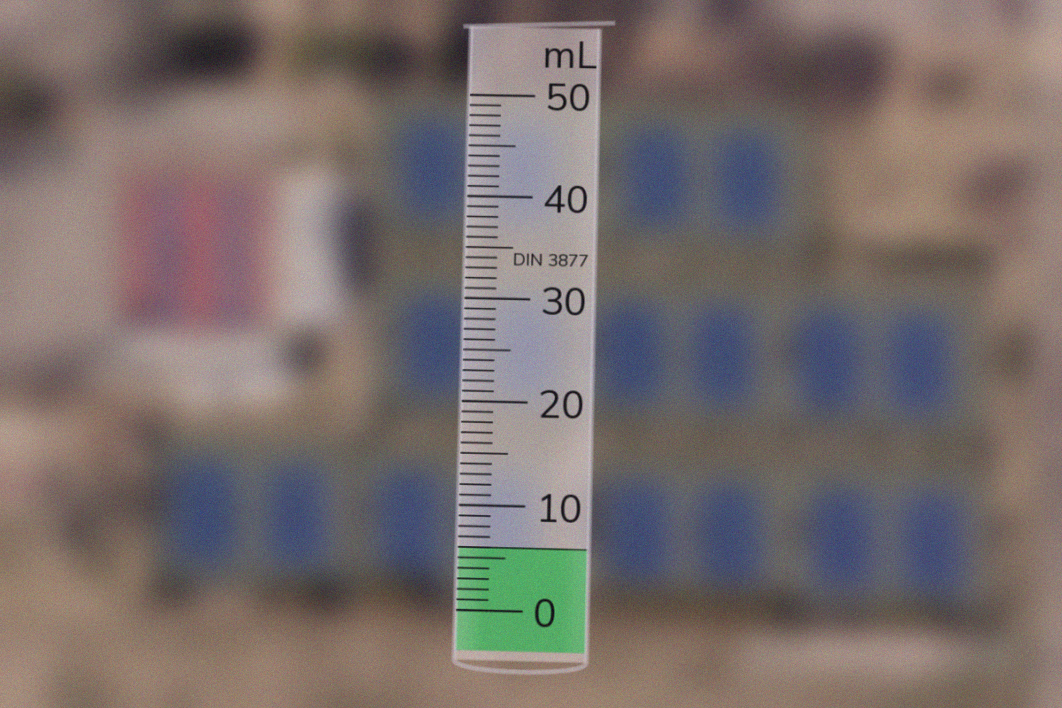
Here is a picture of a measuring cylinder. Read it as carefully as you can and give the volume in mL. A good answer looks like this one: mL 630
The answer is mL 6
